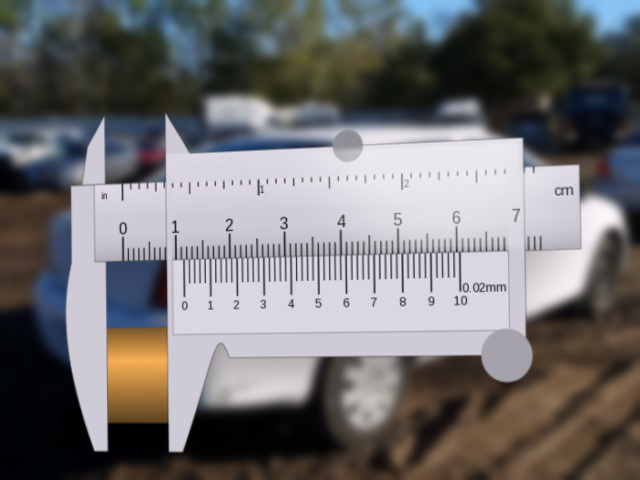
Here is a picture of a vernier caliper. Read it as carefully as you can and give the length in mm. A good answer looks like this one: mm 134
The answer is mm 11.5
